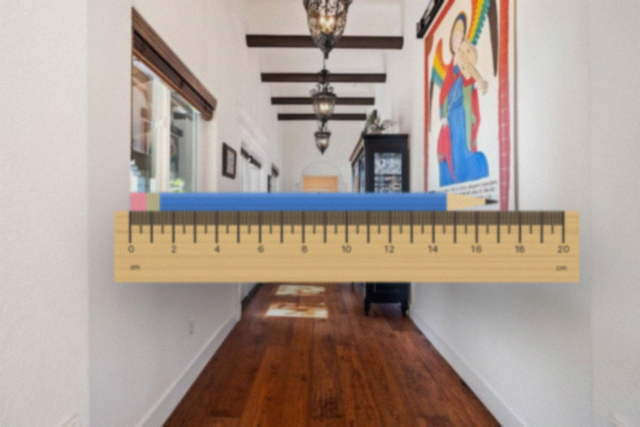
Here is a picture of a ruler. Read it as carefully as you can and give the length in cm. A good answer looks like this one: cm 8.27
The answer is cm 17
